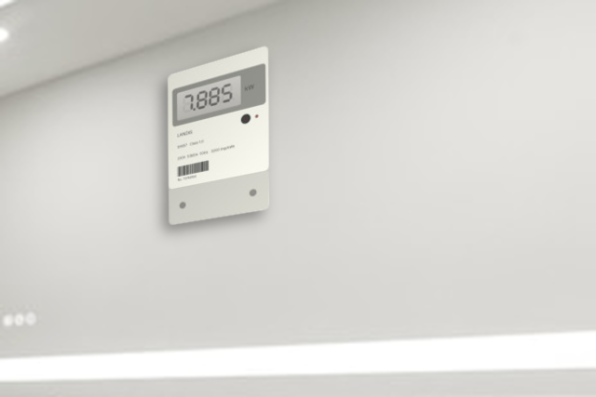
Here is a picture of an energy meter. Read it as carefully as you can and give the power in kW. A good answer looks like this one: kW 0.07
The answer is kW 7.885
